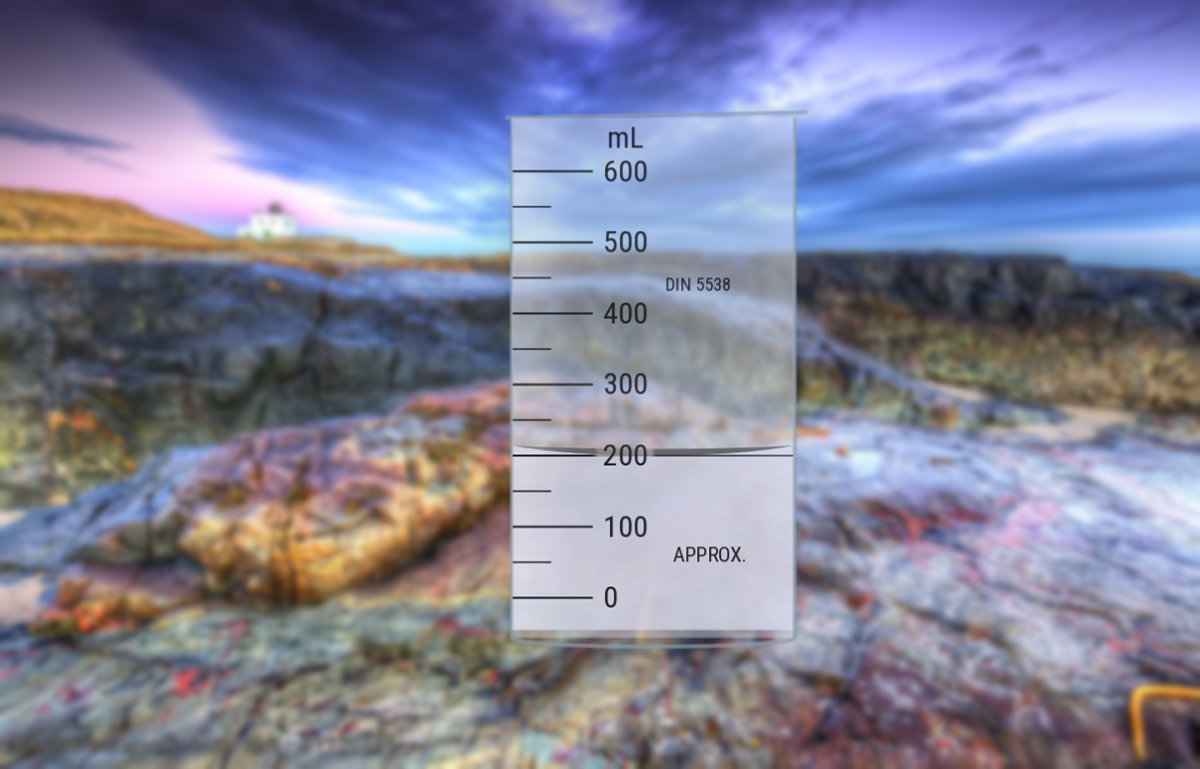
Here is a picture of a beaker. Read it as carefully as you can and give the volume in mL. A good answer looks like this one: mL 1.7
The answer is mL 200
